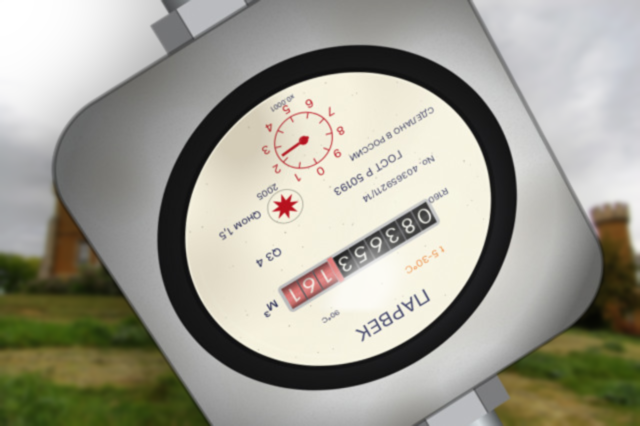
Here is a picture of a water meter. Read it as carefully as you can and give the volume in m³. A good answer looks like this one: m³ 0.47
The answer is m³ 83653.1612
